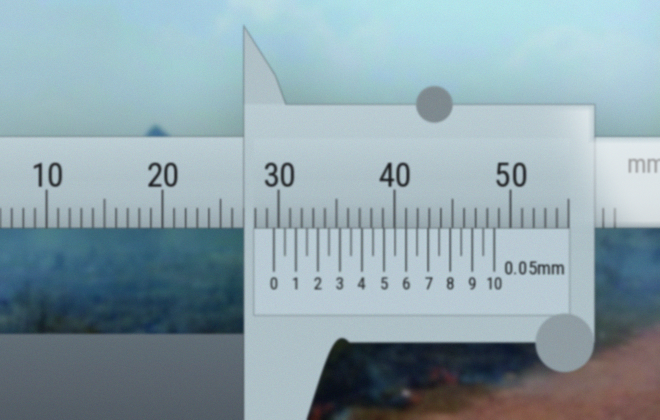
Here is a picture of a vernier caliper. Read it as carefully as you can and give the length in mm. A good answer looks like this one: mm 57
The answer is mm 29.6
